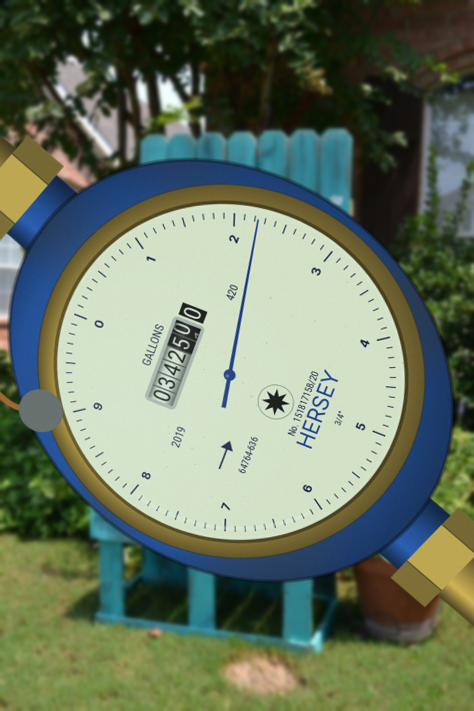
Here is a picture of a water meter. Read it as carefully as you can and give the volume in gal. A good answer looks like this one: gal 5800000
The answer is gal 342502.2
